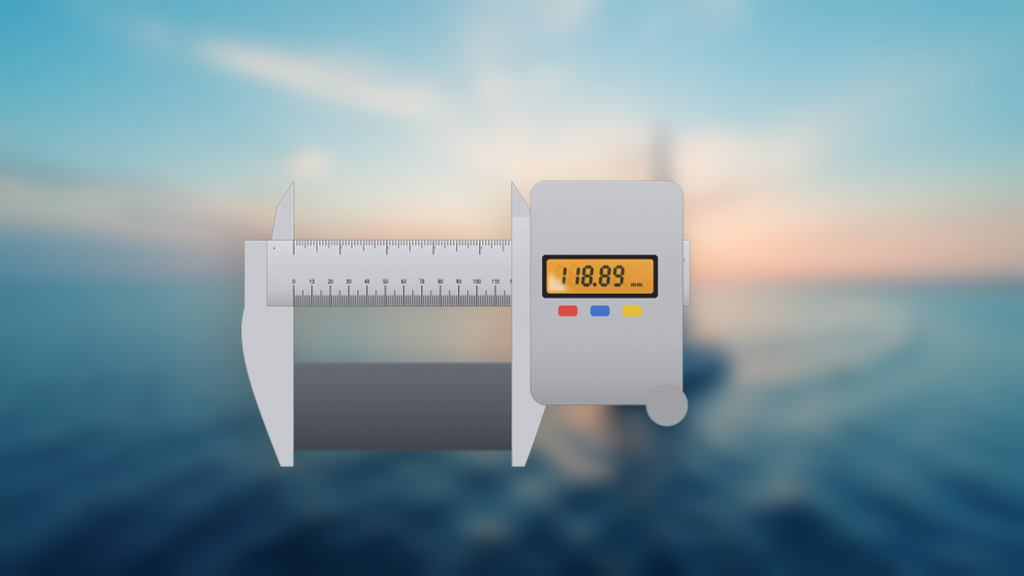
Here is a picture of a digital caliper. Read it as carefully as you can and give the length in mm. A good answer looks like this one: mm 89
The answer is mm 118.89
